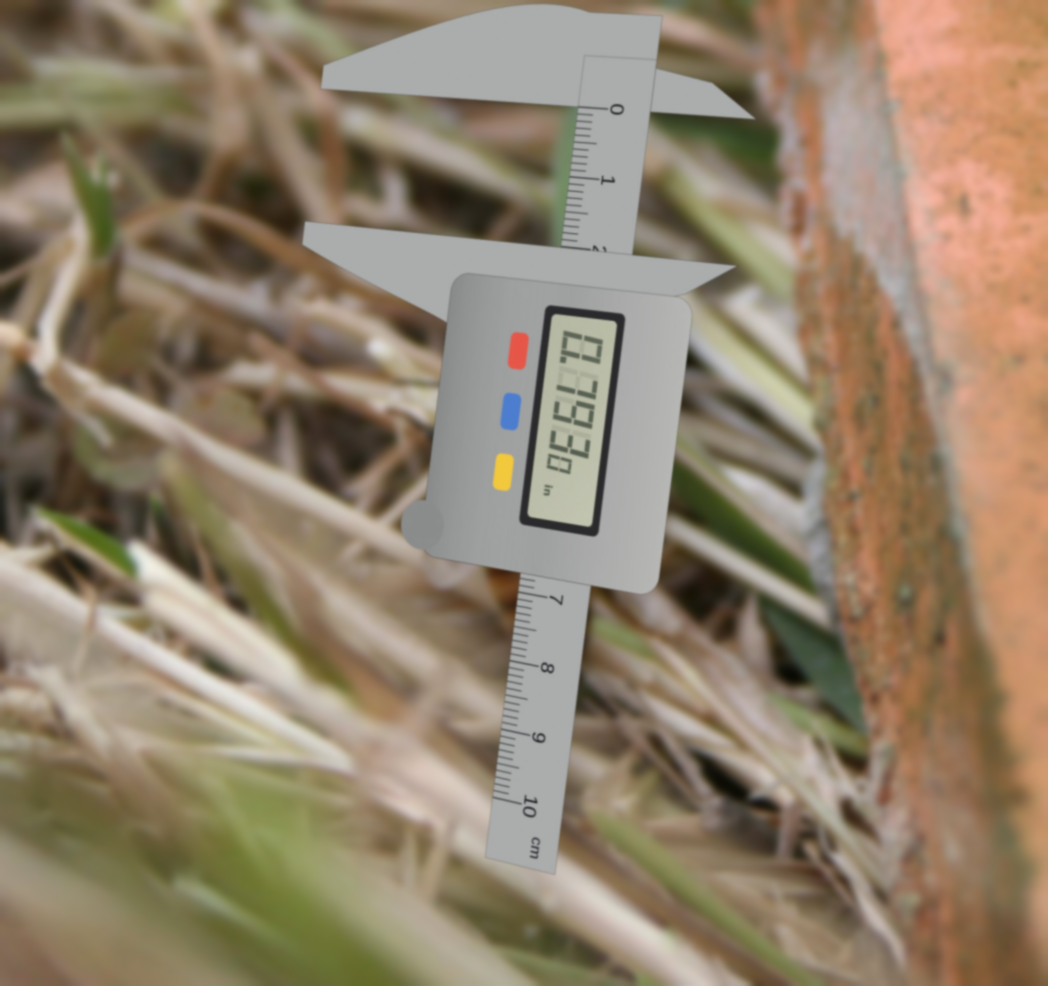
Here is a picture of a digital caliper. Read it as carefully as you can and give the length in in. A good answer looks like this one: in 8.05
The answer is in 0.7930
